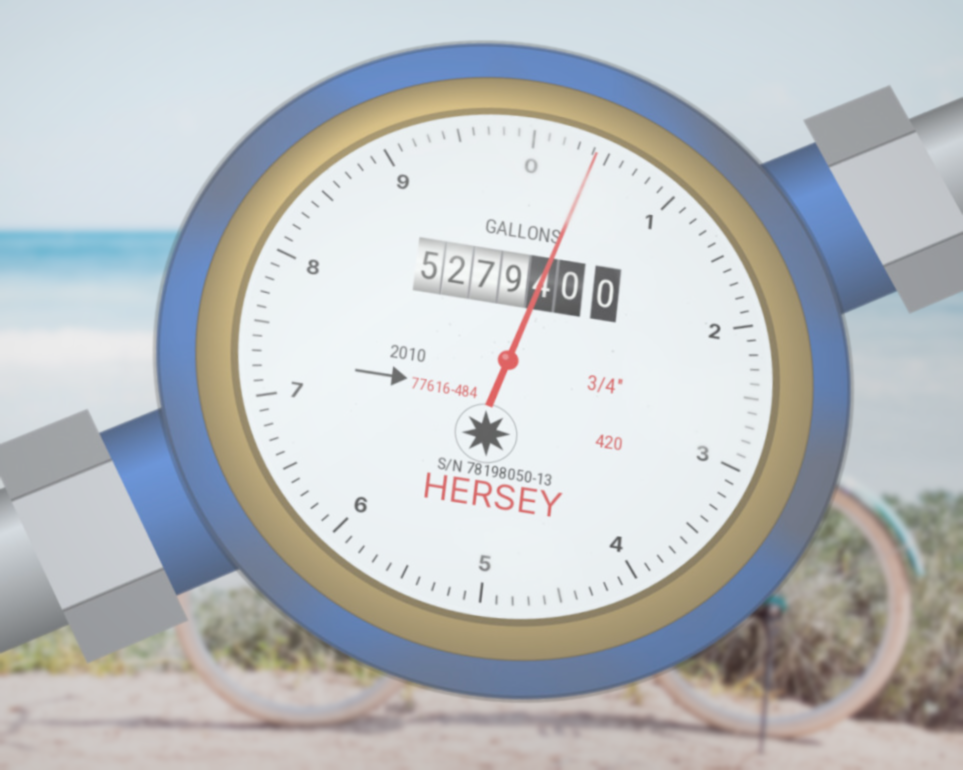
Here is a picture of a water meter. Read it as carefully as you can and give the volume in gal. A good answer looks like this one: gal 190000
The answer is gal 5279400.4
